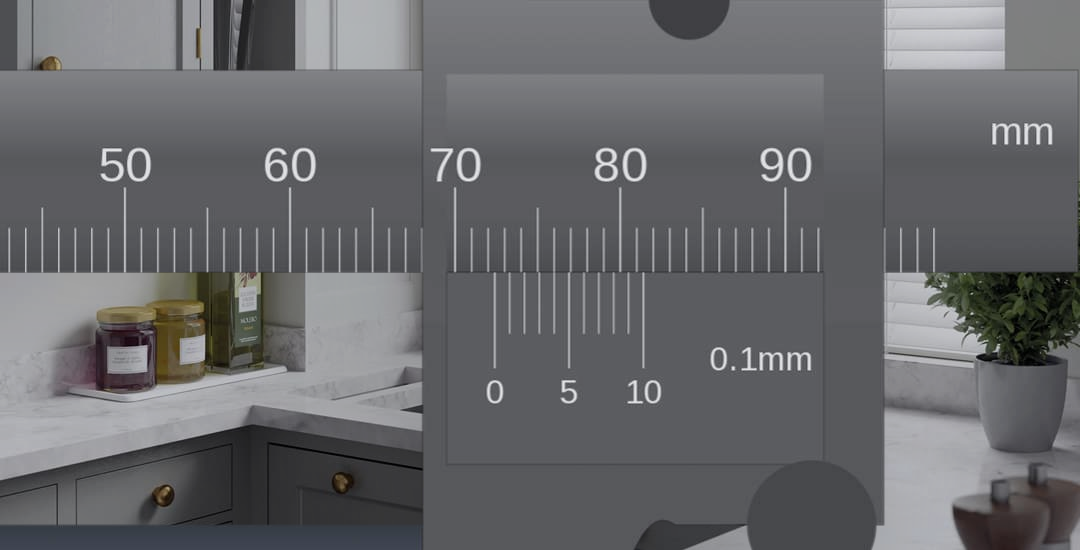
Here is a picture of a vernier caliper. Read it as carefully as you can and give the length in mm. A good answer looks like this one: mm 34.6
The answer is mm 72.4
